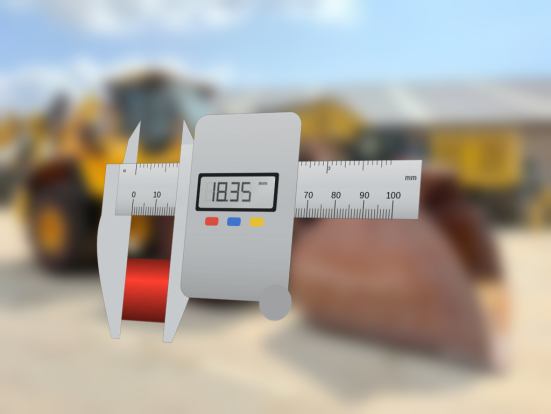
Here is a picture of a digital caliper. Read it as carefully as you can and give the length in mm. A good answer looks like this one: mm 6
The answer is mm 18.35
